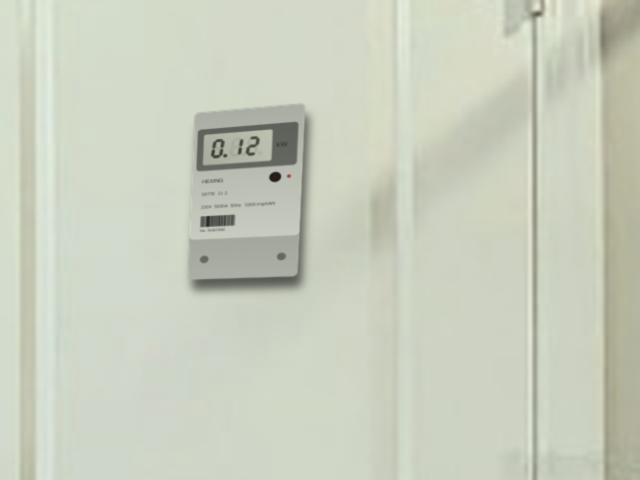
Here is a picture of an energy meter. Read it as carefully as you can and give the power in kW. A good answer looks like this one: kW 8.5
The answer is kW 0.12
